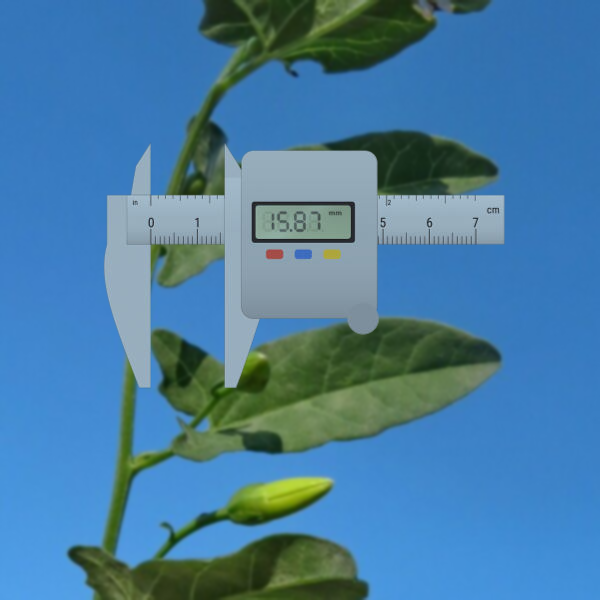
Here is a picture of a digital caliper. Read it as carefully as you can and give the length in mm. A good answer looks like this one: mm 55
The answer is mm 15.87
